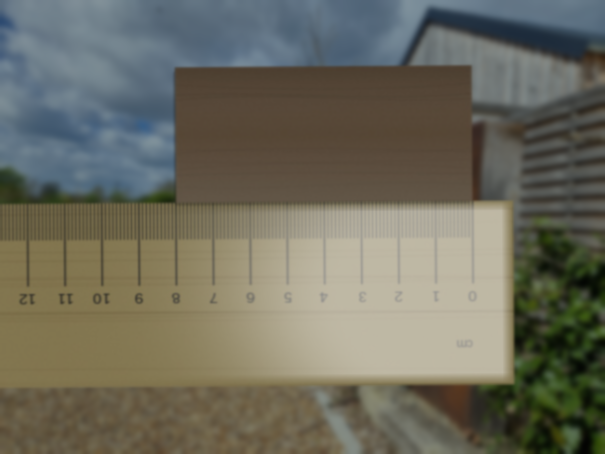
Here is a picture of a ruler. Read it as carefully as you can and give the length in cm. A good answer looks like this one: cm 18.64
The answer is cm 8
